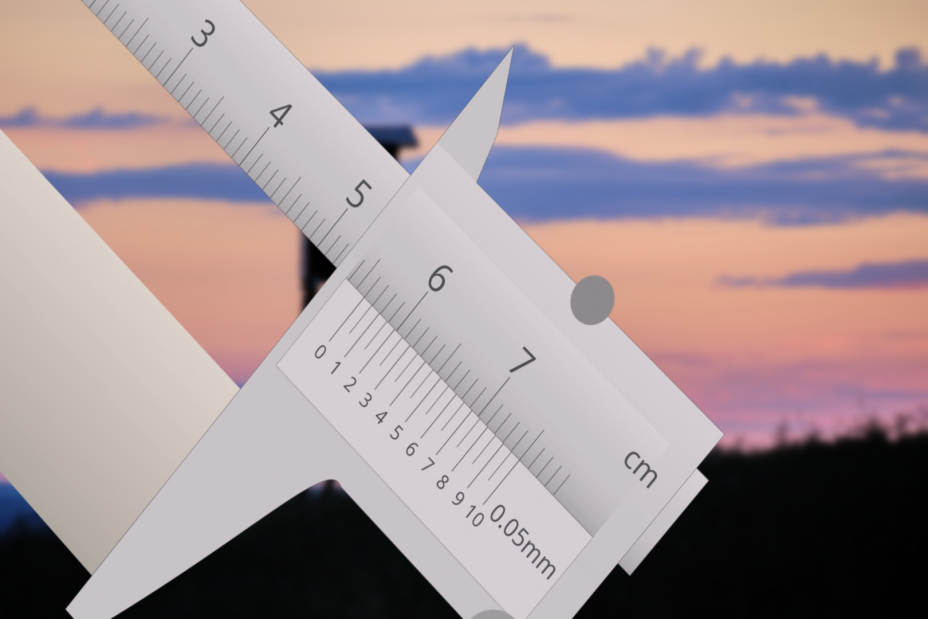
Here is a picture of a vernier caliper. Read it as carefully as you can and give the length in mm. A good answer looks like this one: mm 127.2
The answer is mm 56.0
